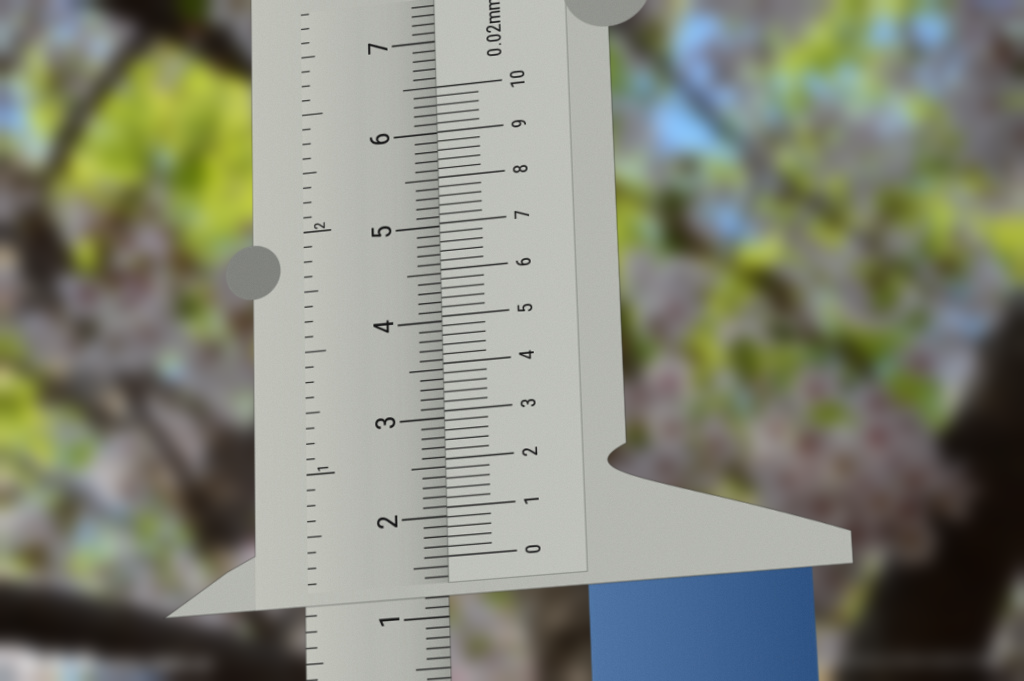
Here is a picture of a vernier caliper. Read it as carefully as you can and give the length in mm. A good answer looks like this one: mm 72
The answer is mm 16.0
